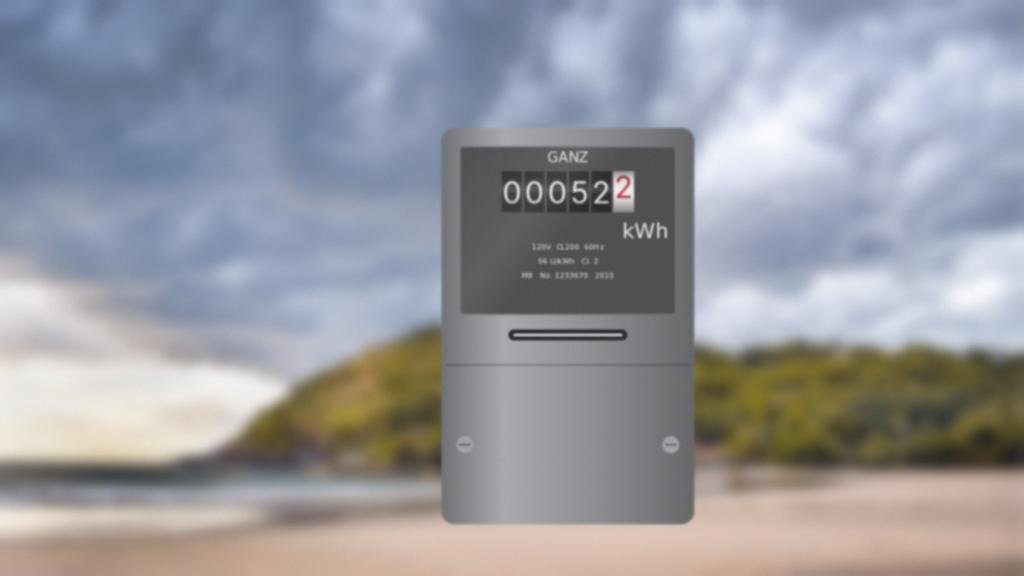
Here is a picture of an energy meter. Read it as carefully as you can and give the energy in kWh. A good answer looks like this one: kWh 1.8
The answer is kWh 52.2
